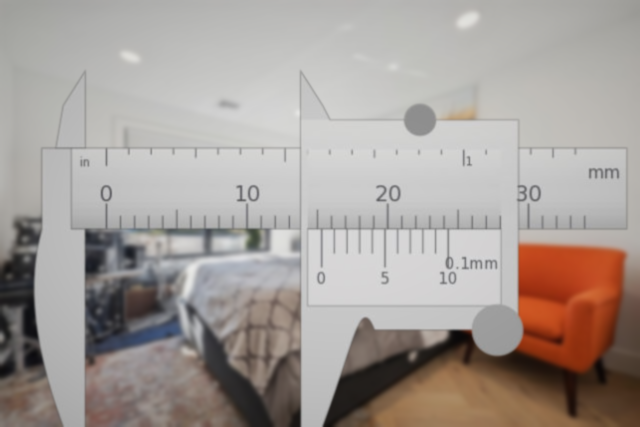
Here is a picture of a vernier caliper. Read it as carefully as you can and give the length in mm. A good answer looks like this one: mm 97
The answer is mm 15.3
